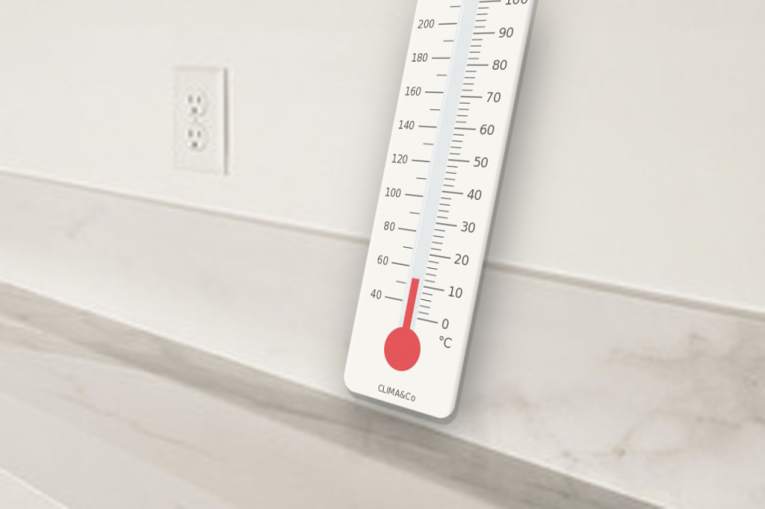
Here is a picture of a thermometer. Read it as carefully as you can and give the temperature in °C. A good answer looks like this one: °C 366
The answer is °C 12
